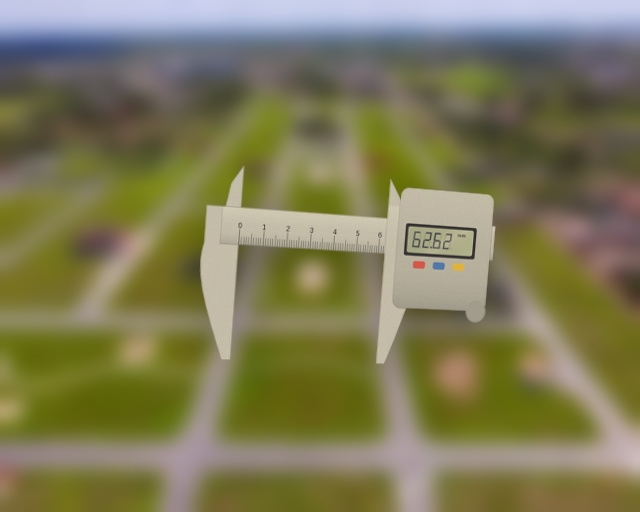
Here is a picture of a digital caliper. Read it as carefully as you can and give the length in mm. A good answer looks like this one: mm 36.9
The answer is mm 62.62
